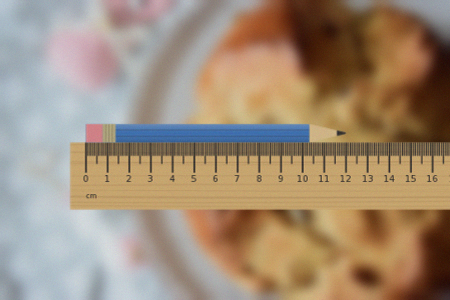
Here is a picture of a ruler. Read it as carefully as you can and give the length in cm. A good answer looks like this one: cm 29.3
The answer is cm 12
